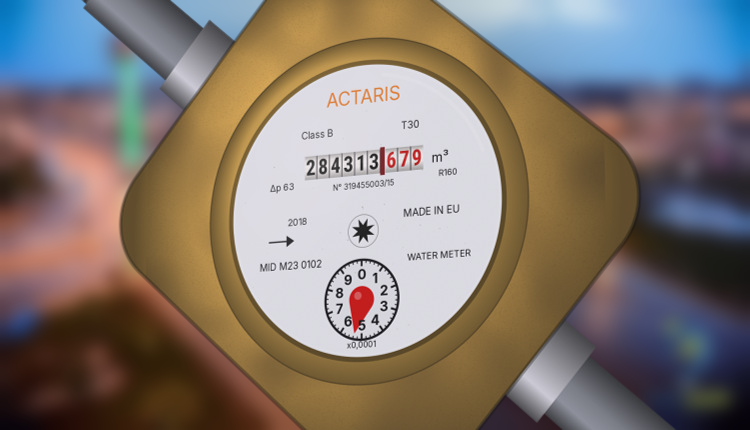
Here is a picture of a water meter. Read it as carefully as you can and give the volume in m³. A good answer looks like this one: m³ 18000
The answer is m³ 284313.6795
